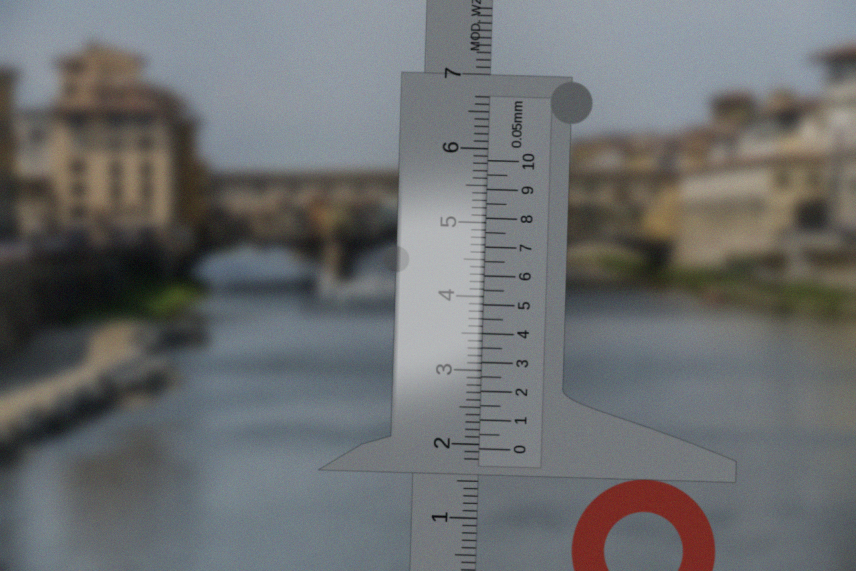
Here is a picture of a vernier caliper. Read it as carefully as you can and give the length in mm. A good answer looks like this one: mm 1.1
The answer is mm 19.4
